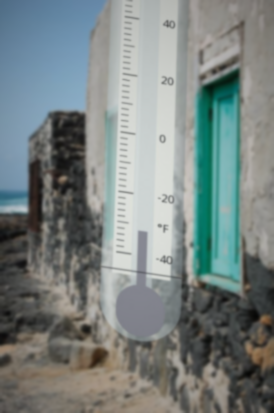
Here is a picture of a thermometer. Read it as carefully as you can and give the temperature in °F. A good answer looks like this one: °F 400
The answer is °F -32
